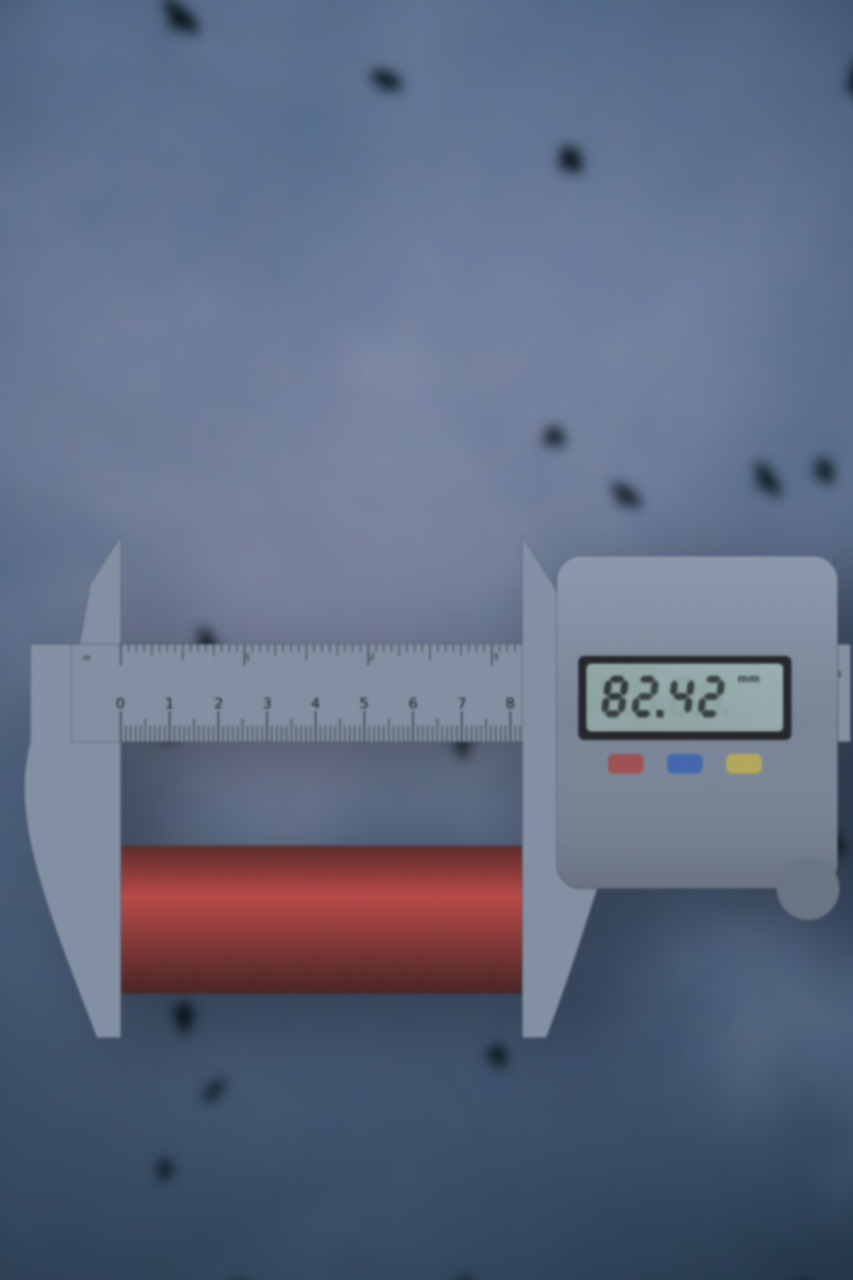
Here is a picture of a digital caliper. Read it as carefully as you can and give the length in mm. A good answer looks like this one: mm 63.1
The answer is mm 82.42
